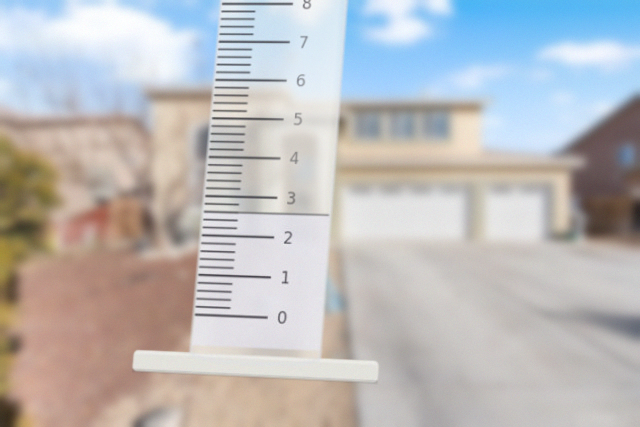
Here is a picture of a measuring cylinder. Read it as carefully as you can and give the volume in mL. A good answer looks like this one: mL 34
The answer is mL 2.6
